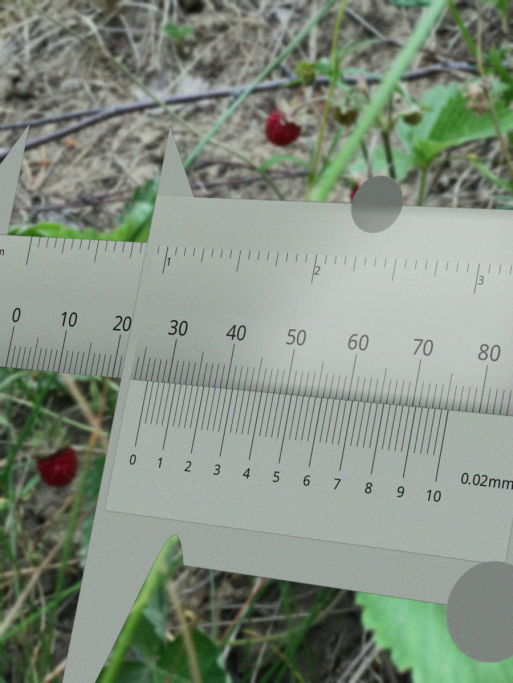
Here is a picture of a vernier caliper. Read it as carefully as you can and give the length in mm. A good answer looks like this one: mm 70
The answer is mm 26.4
